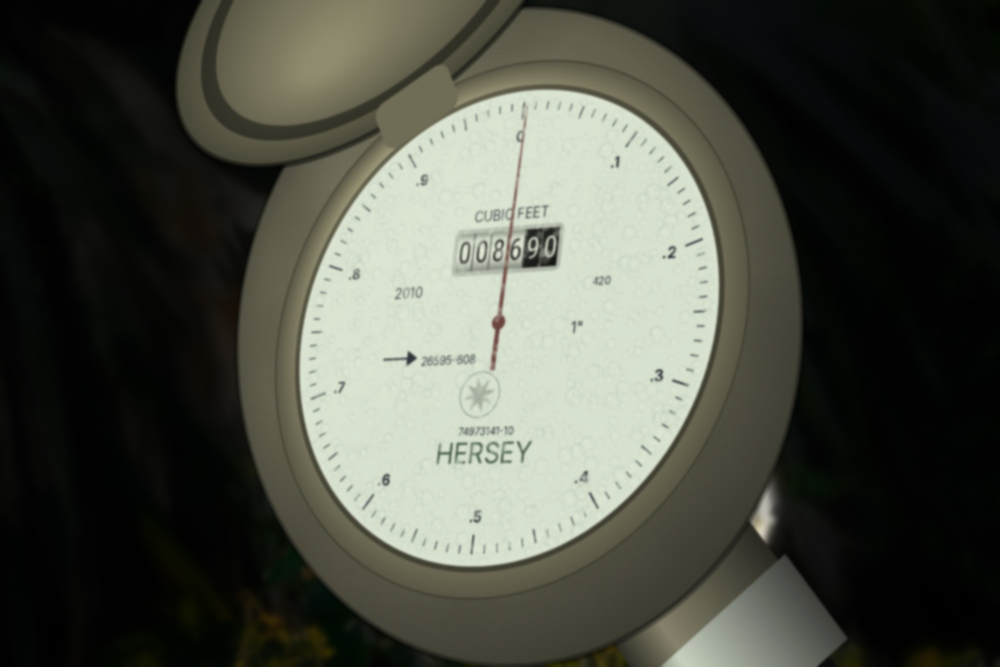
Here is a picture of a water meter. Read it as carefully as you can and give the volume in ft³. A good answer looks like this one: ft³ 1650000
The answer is ft³ 8690.00
